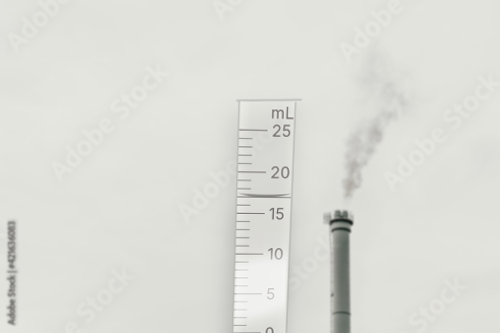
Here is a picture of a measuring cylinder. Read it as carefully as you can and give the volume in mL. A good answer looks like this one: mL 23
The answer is mL 17
